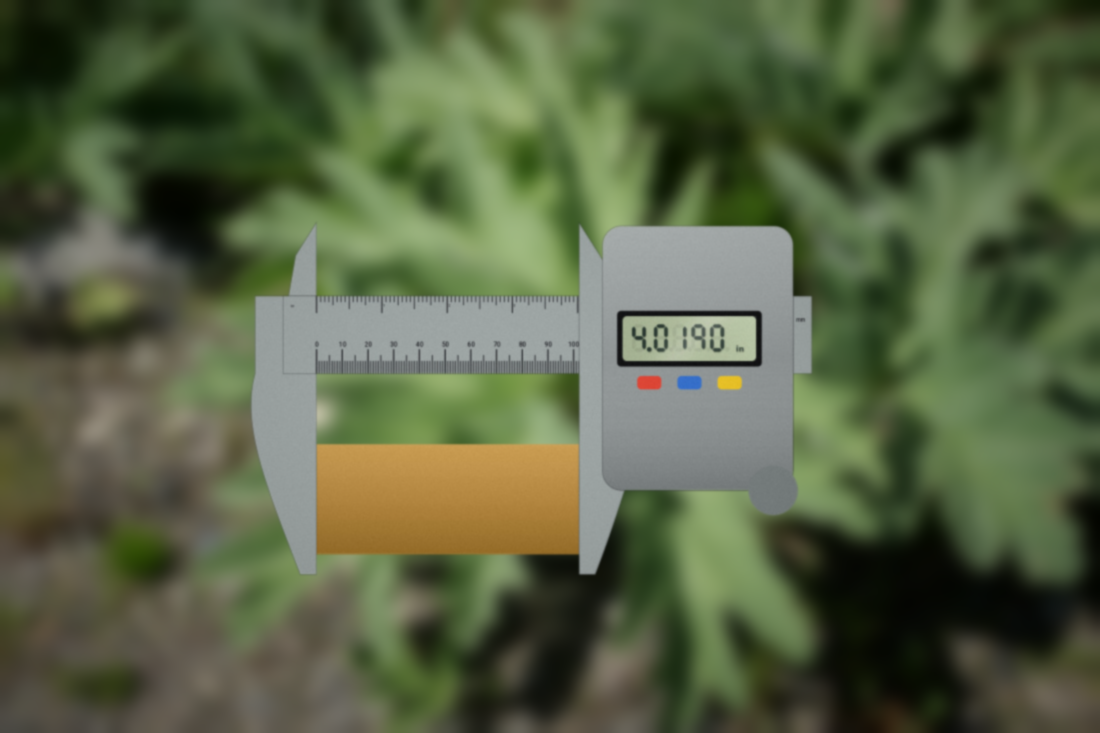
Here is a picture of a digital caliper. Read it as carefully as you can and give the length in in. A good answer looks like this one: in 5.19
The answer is in 4.0190
